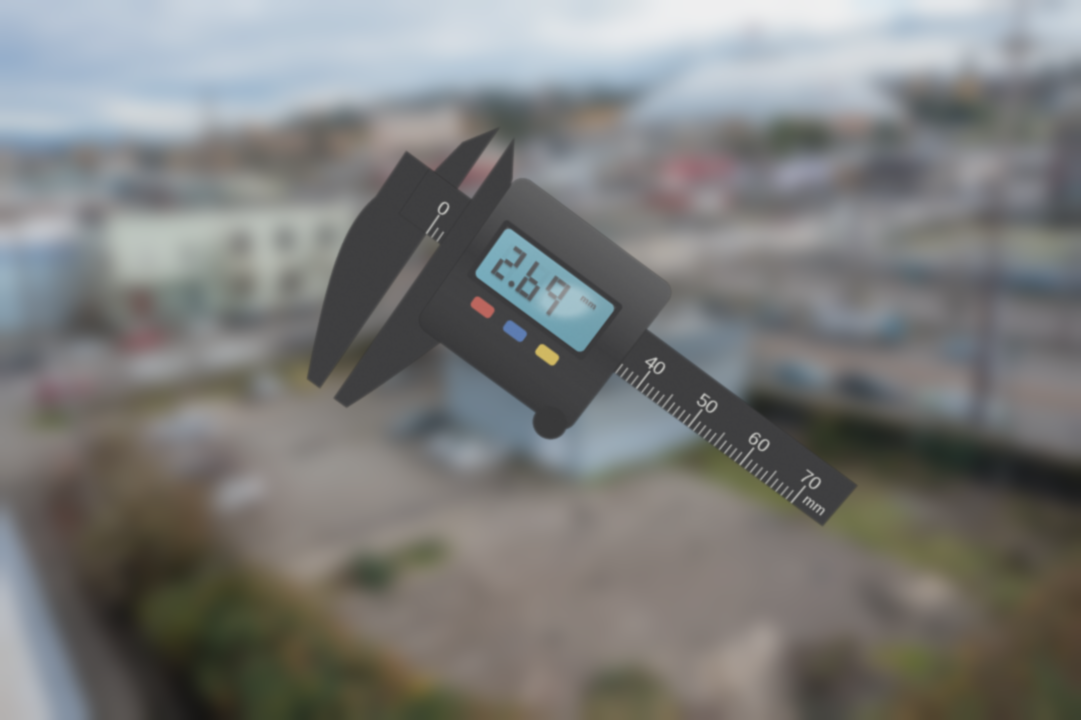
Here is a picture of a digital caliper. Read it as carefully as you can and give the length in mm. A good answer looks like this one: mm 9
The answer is mm 2.69
